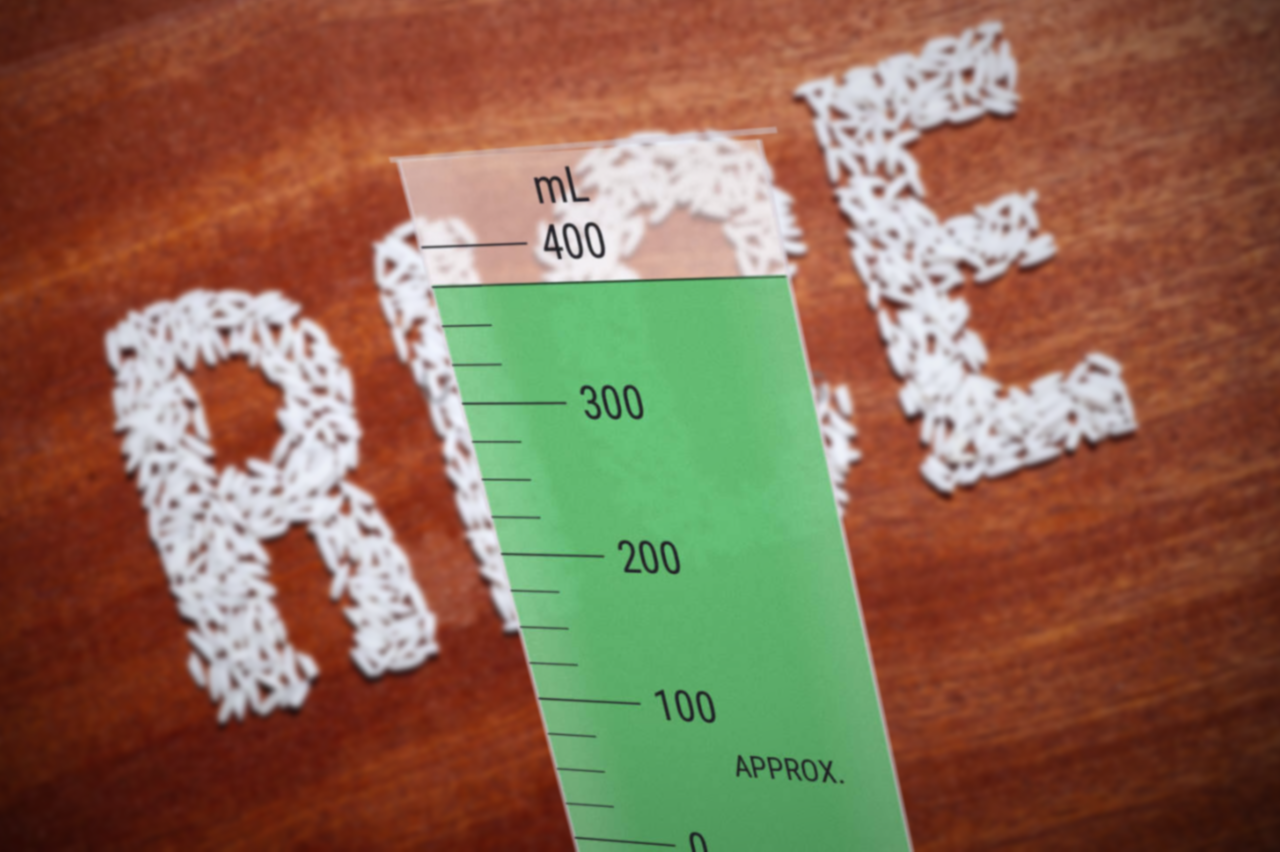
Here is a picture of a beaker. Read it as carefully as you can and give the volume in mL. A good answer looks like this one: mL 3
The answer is mL 375
